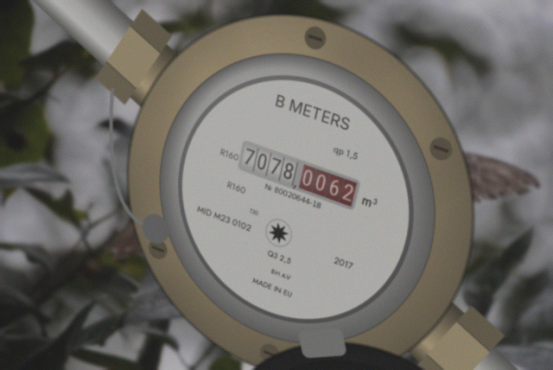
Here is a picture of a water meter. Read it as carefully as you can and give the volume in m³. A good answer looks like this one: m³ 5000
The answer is m³ 7078.0062
